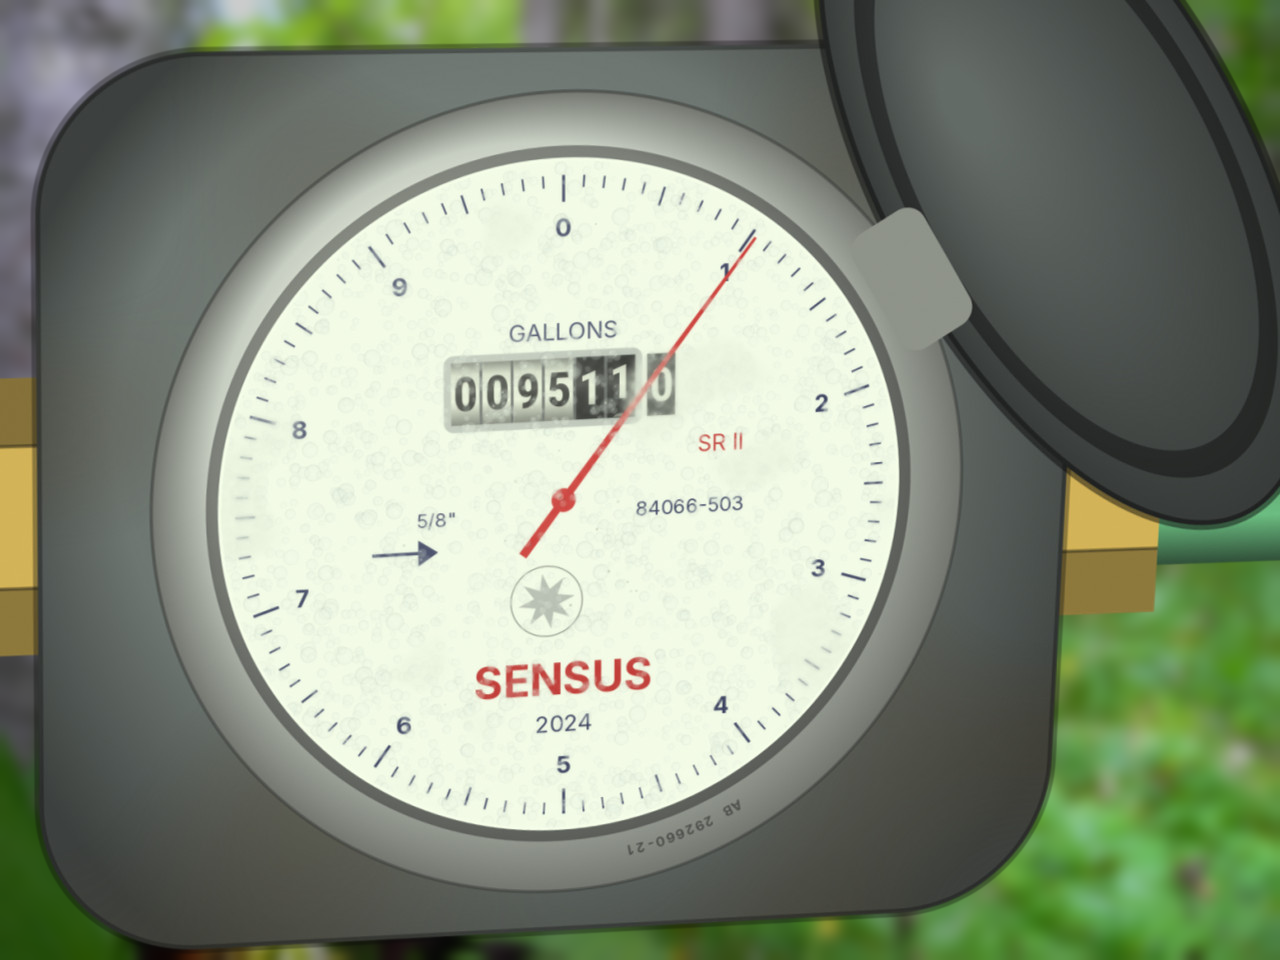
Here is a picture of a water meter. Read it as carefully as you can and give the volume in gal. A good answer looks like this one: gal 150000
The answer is gal 95111.0
